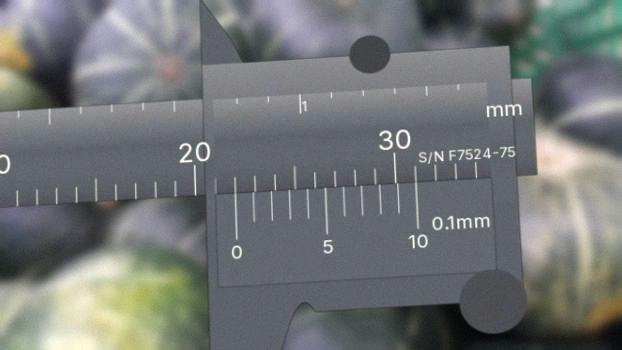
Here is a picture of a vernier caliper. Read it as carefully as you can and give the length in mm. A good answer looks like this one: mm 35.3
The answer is mm 22.0
